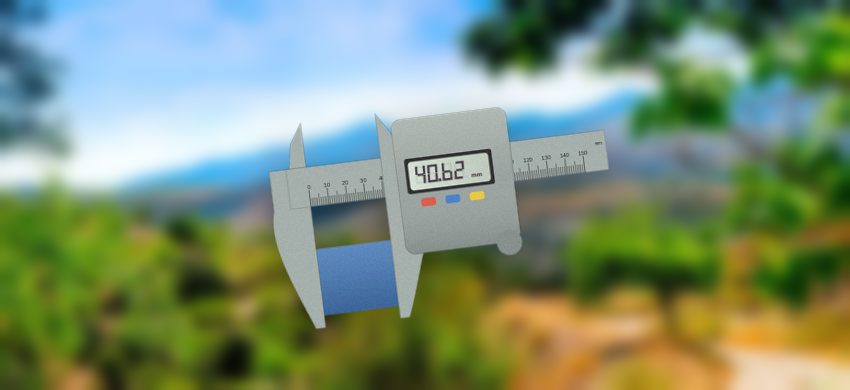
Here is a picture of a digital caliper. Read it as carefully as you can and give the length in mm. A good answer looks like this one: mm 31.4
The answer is mm 40.62
